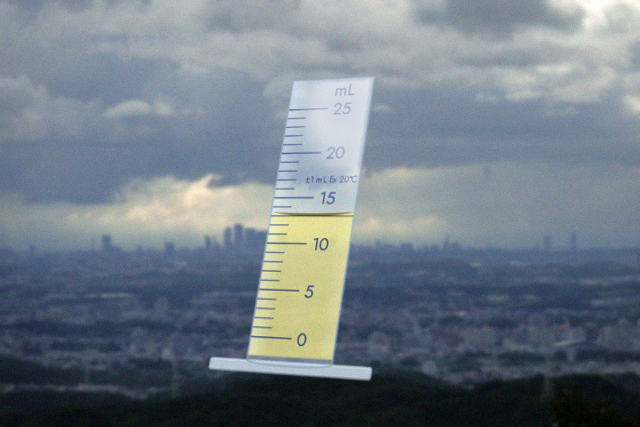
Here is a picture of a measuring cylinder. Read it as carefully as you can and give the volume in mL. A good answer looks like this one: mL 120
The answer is mL 13
